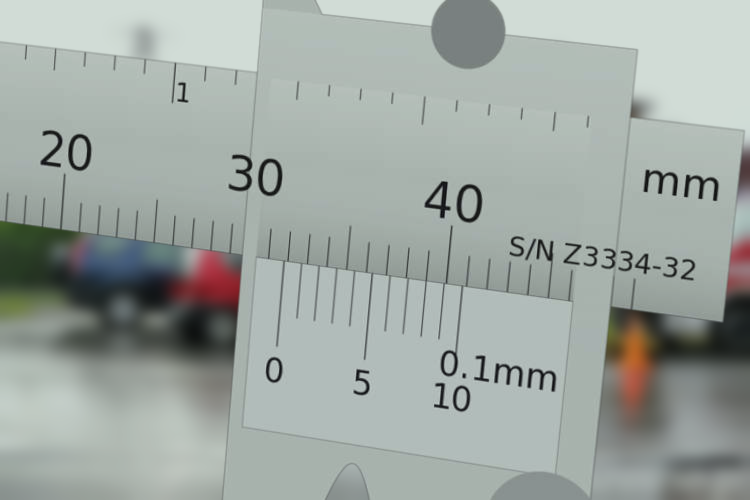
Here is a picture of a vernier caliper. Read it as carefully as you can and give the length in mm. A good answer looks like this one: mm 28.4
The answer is mm 31.8
